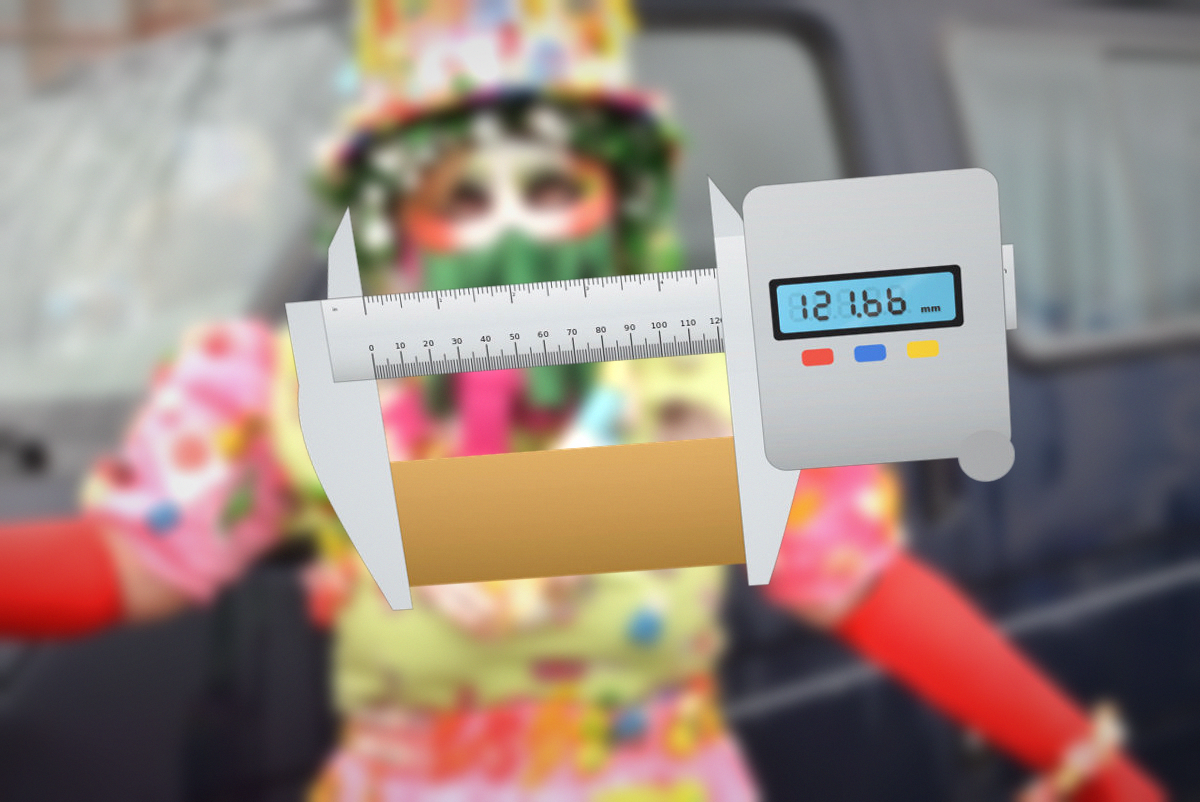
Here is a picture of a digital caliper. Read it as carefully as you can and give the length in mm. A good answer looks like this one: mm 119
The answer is mm 121.66
